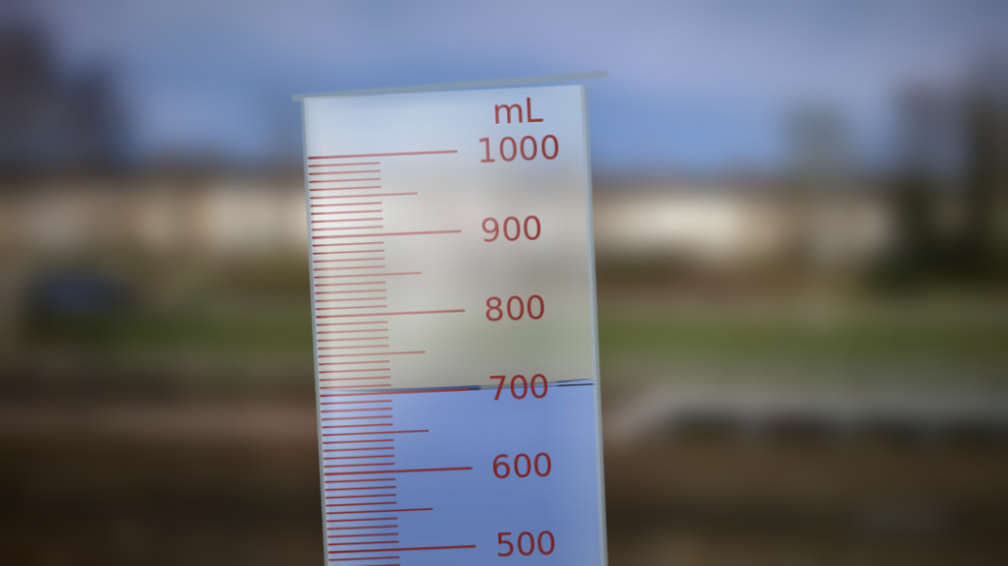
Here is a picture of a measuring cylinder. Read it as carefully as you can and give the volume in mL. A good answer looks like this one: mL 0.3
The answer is mL 700
